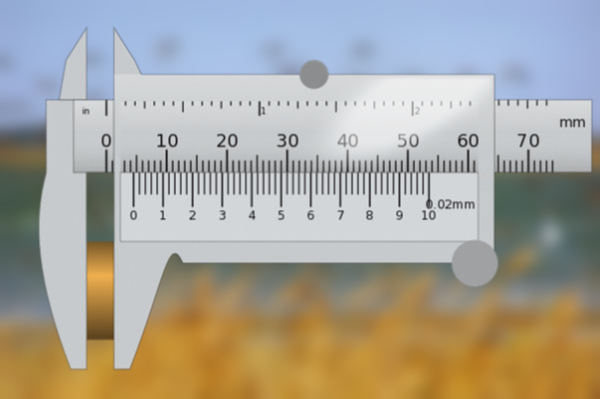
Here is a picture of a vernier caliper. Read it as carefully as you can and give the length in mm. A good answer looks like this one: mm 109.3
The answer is mm 4.5
